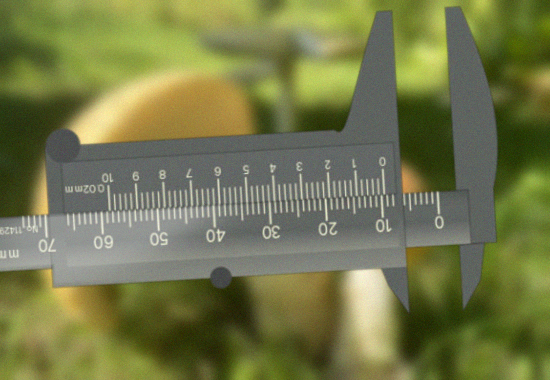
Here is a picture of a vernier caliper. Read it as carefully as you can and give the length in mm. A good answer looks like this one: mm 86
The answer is mm 9.5
